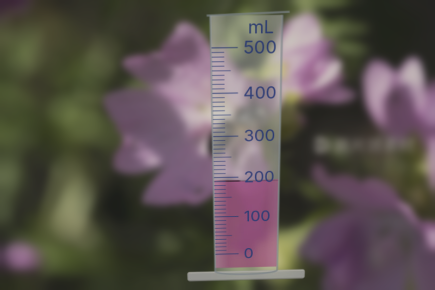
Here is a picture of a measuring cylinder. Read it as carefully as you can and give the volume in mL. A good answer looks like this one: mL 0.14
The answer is mL 190
